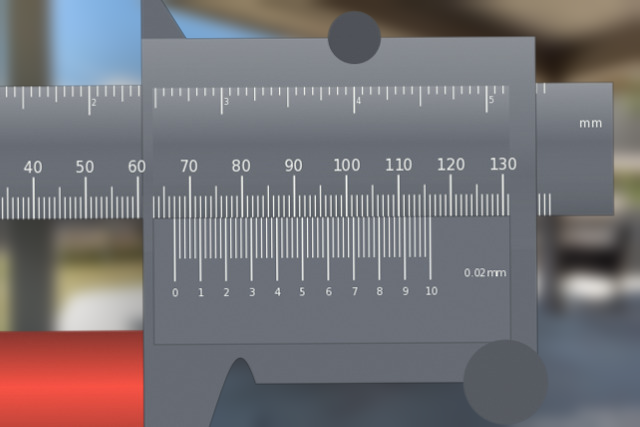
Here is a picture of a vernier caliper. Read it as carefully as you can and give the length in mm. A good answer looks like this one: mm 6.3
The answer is mm 67.0
